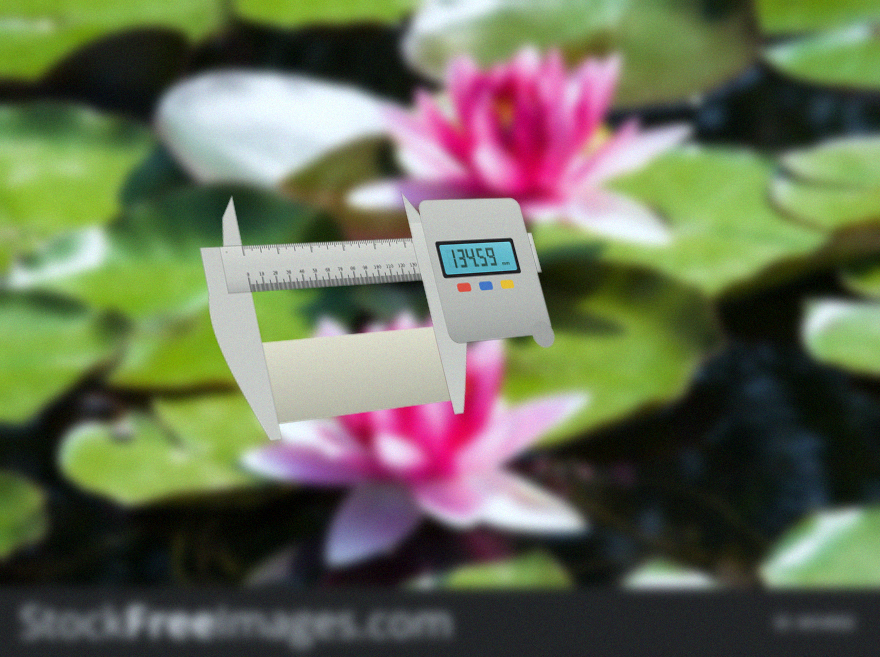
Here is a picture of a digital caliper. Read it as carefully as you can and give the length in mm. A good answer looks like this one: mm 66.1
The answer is mm 134.59
